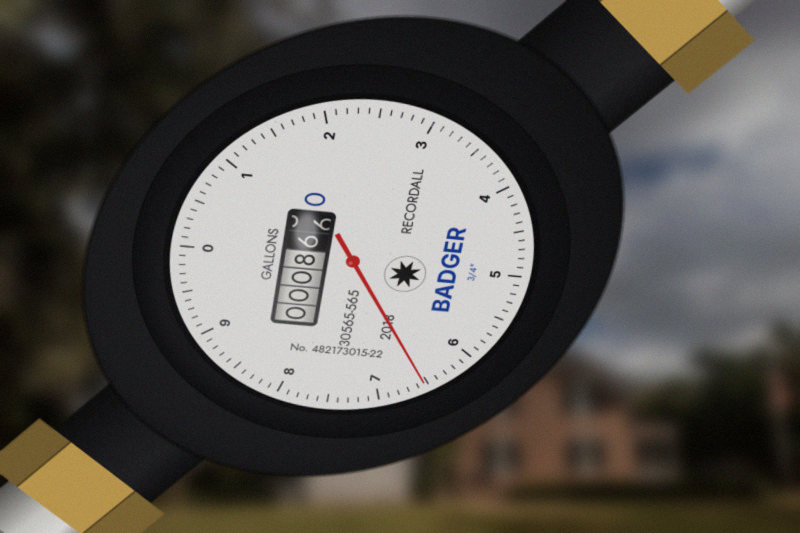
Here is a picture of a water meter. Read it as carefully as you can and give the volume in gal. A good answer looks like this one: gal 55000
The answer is gal 8656.5
